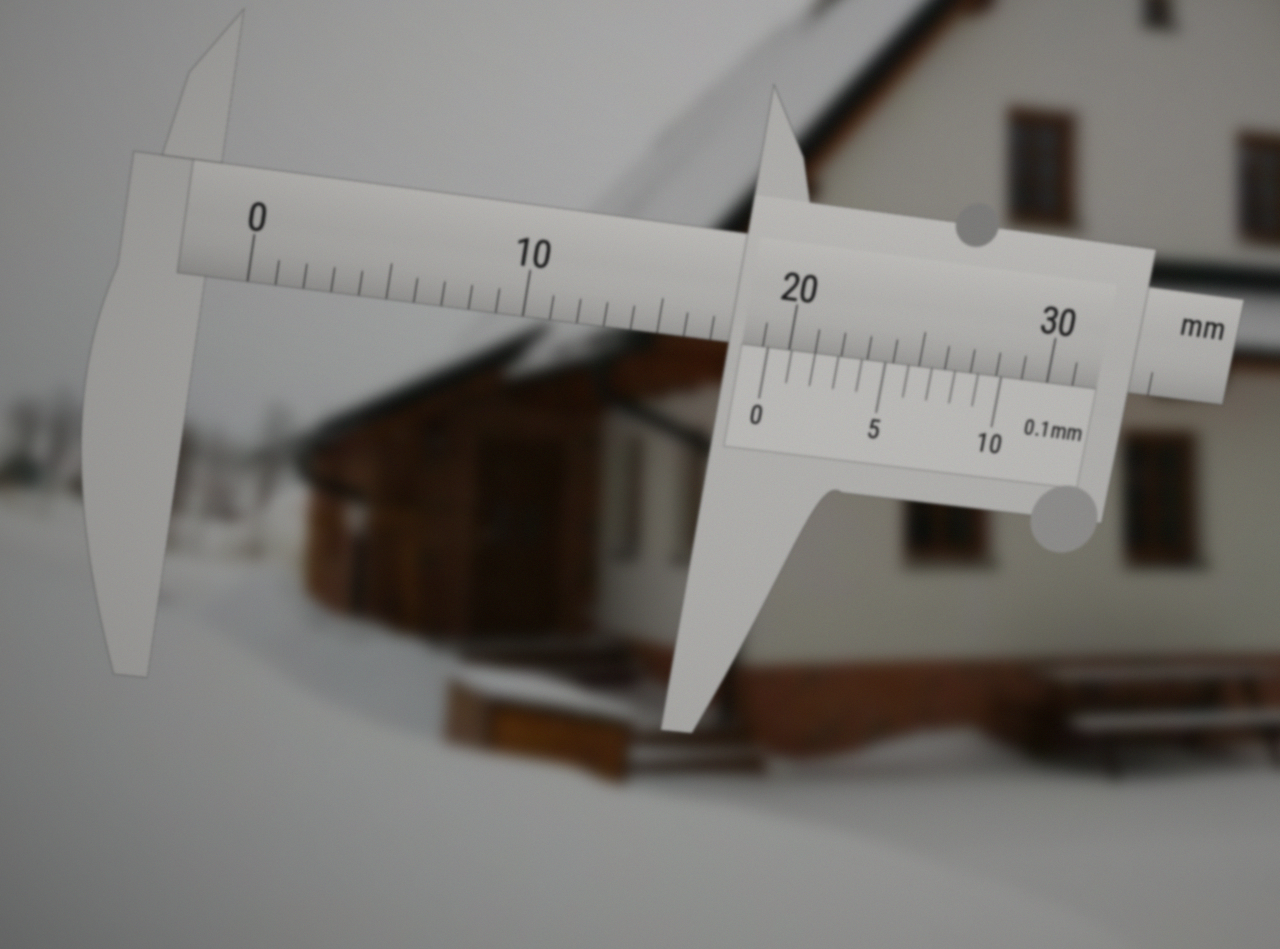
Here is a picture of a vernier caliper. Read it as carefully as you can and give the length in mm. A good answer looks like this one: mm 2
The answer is mm 19.2
